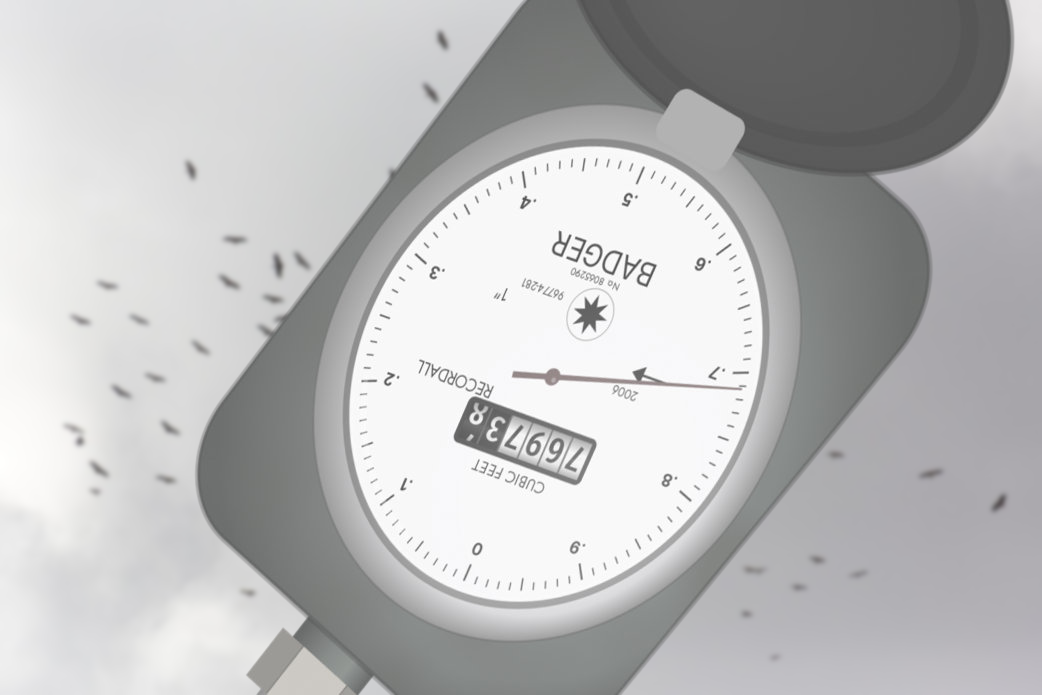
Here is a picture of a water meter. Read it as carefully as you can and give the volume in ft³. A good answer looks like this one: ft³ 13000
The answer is ft³ 769737.71
